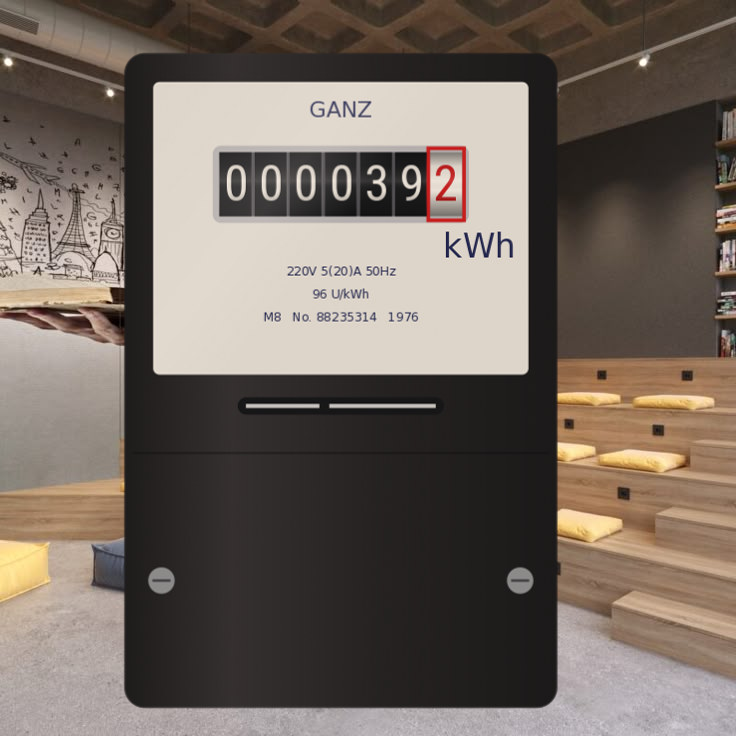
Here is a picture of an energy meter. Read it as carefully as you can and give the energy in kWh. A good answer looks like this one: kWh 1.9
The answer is kWh 39.2
